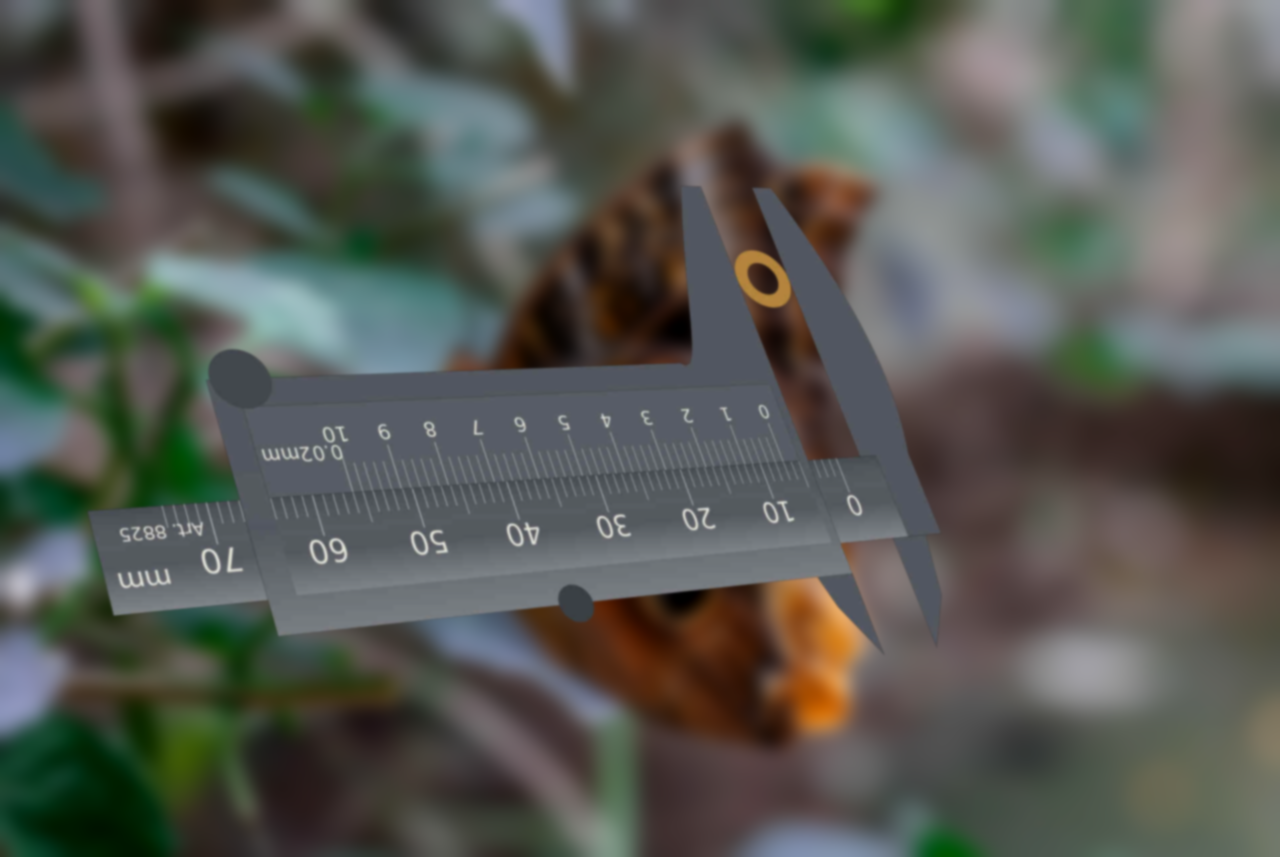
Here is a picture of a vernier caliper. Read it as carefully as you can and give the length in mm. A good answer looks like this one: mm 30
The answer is mm 7.0
